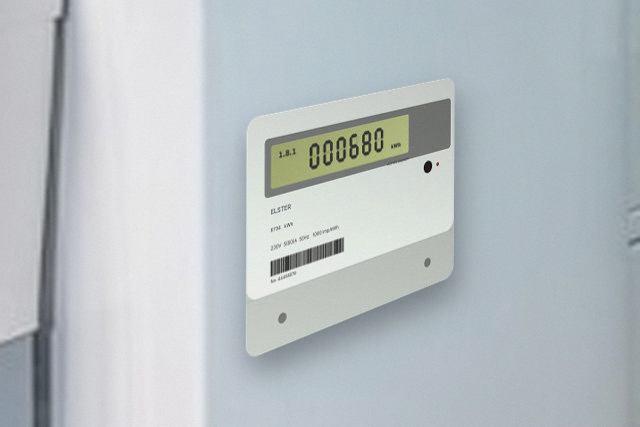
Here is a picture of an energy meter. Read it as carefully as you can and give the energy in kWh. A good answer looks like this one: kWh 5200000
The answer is kWh 680
